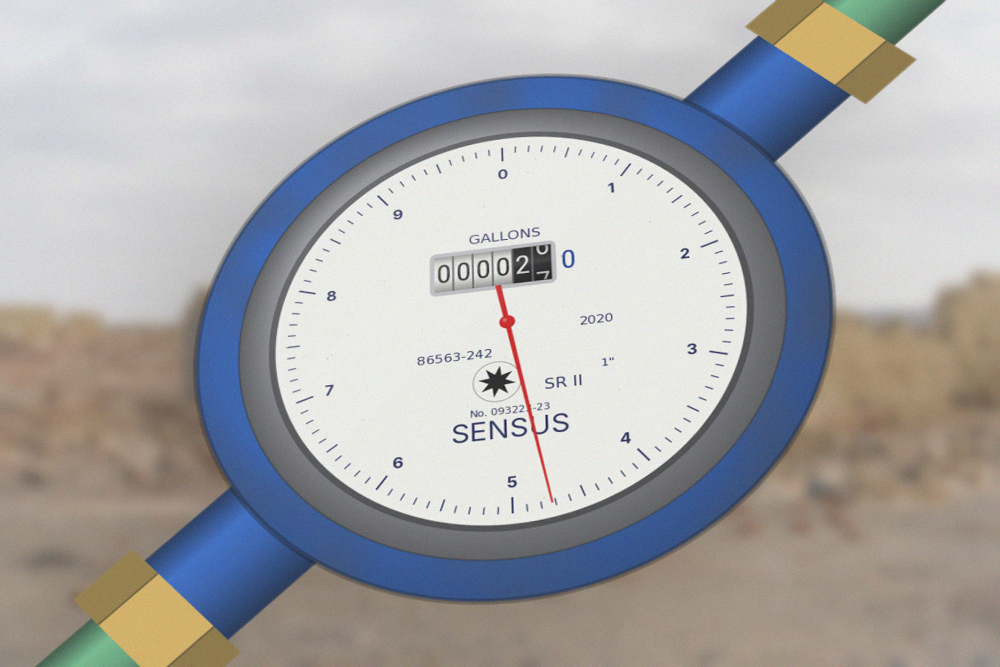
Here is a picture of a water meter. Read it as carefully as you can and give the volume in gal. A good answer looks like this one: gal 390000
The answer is gal 264.7
